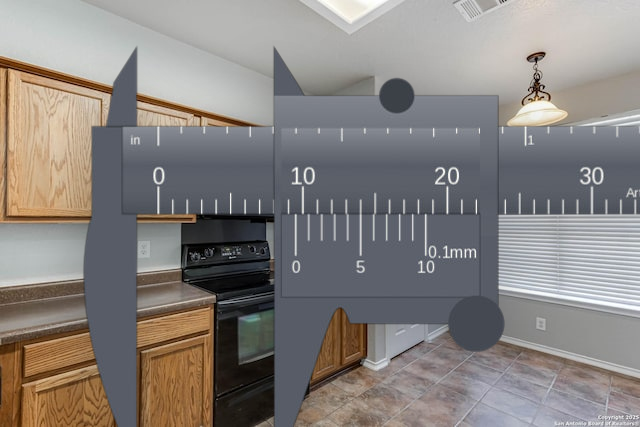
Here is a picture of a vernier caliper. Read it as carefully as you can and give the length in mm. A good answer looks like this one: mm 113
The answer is mm 9.5
